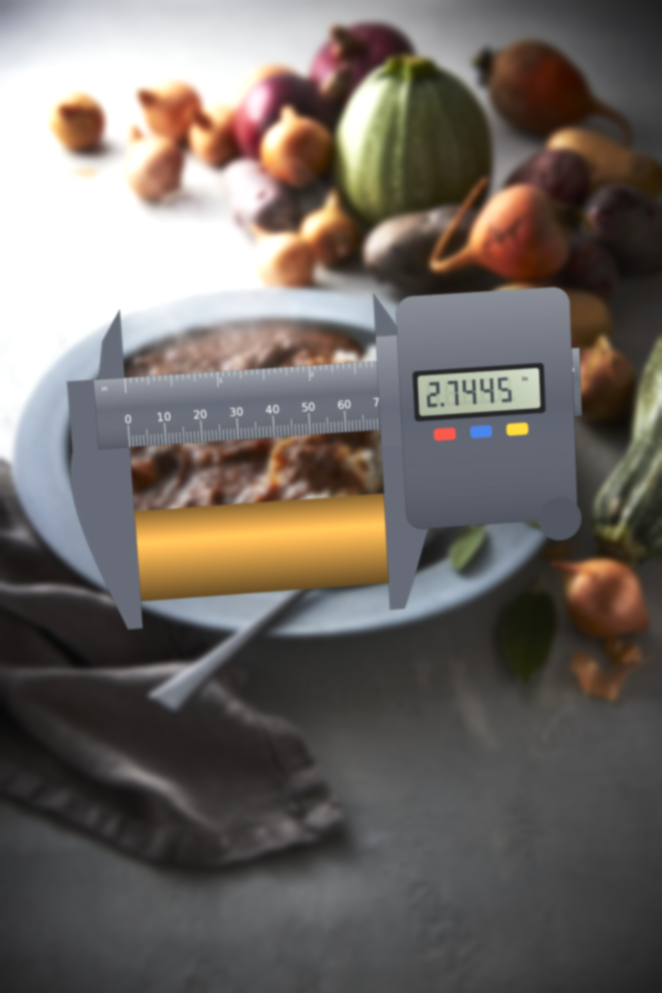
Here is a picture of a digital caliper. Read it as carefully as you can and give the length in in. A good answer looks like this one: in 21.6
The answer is in 2.7445
